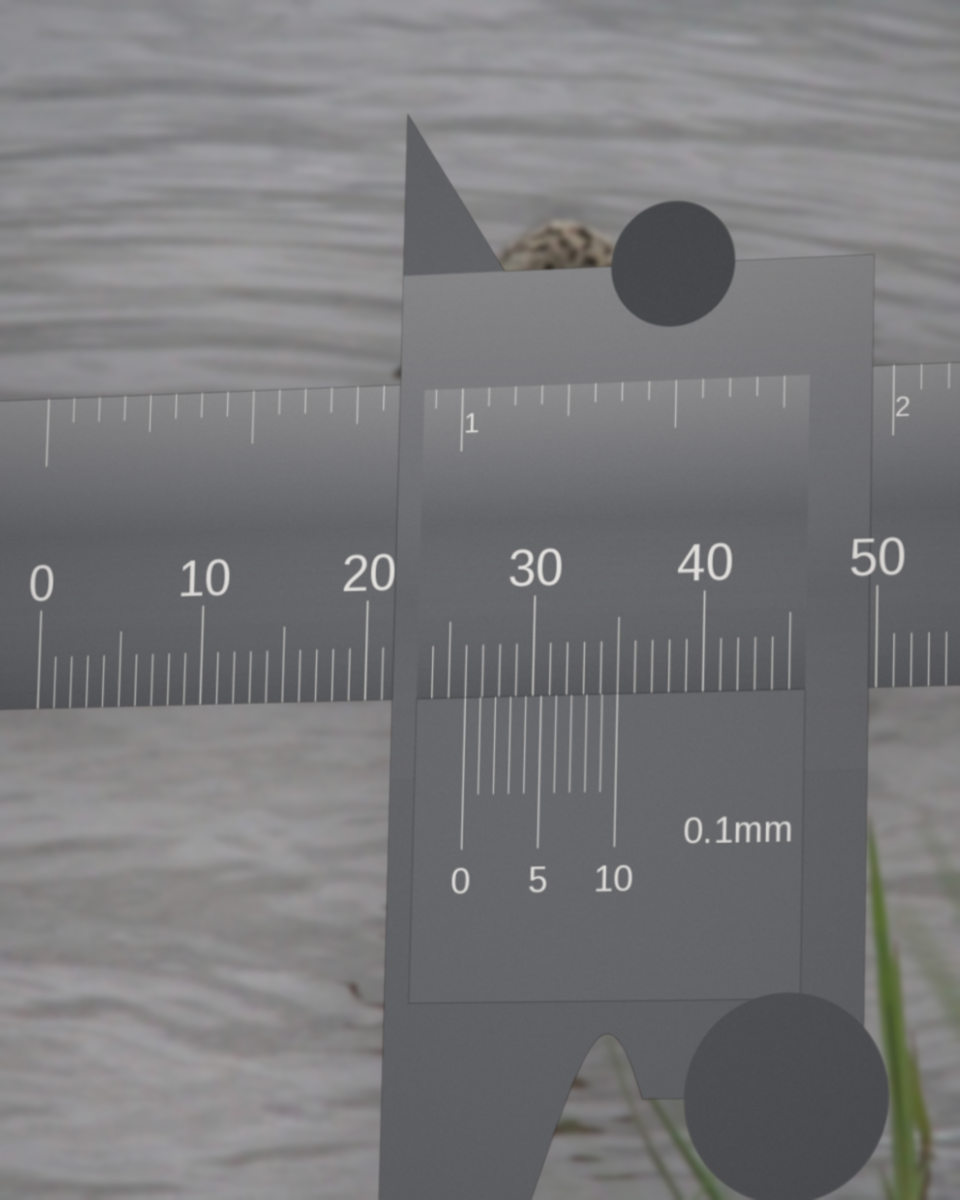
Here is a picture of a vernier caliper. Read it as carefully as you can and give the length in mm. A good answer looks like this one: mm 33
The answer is mm 26.0
